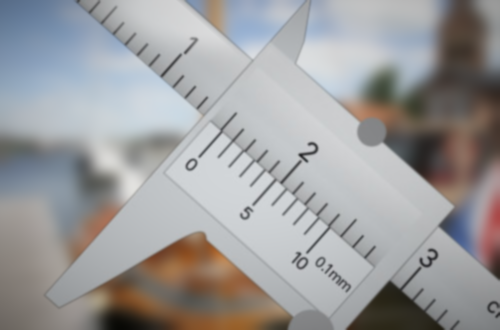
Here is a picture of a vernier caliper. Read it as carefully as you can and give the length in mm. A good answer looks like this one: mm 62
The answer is mm 15.1
